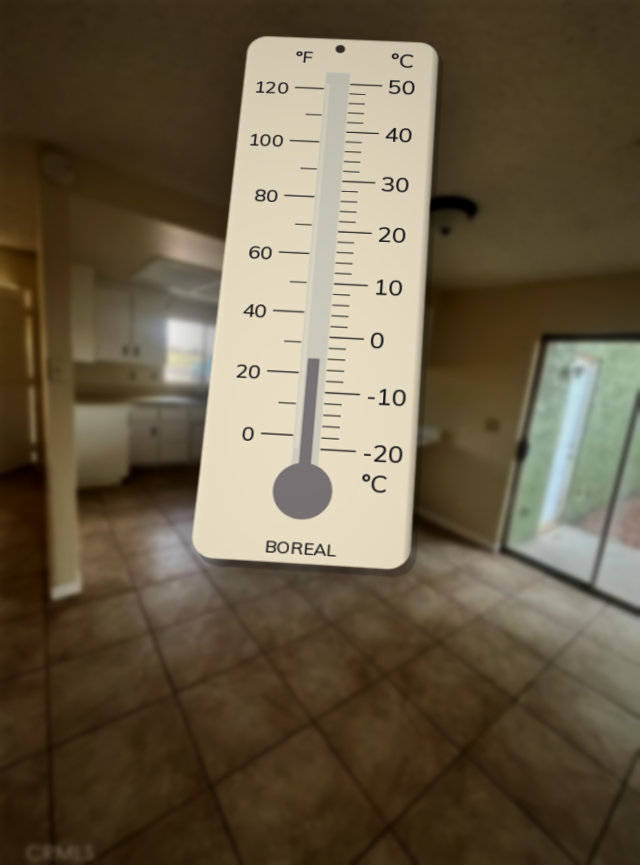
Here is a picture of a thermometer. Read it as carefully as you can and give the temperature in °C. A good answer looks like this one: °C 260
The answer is °C -4
